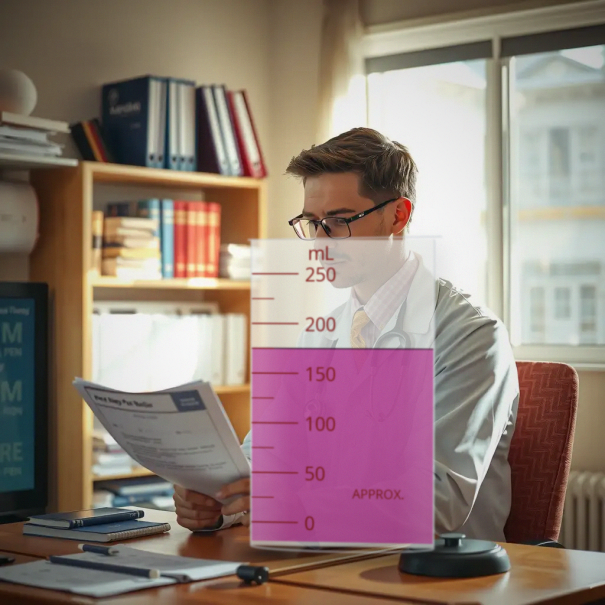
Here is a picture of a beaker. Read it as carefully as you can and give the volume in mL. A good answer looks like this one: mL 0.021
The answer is mL 175
